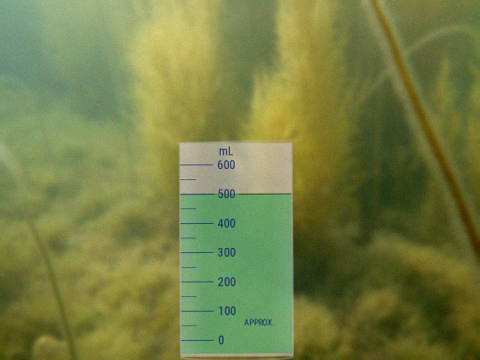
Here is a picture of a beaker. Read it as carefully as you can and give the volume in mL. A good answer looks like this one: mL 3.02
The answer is mL 500
